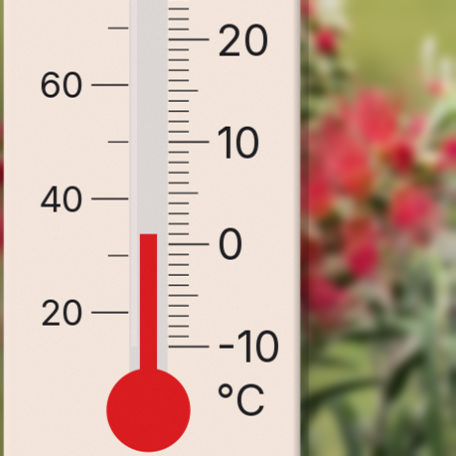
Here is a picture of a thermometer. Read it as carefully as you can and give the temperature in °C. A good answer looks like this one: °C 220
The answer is °C 1
